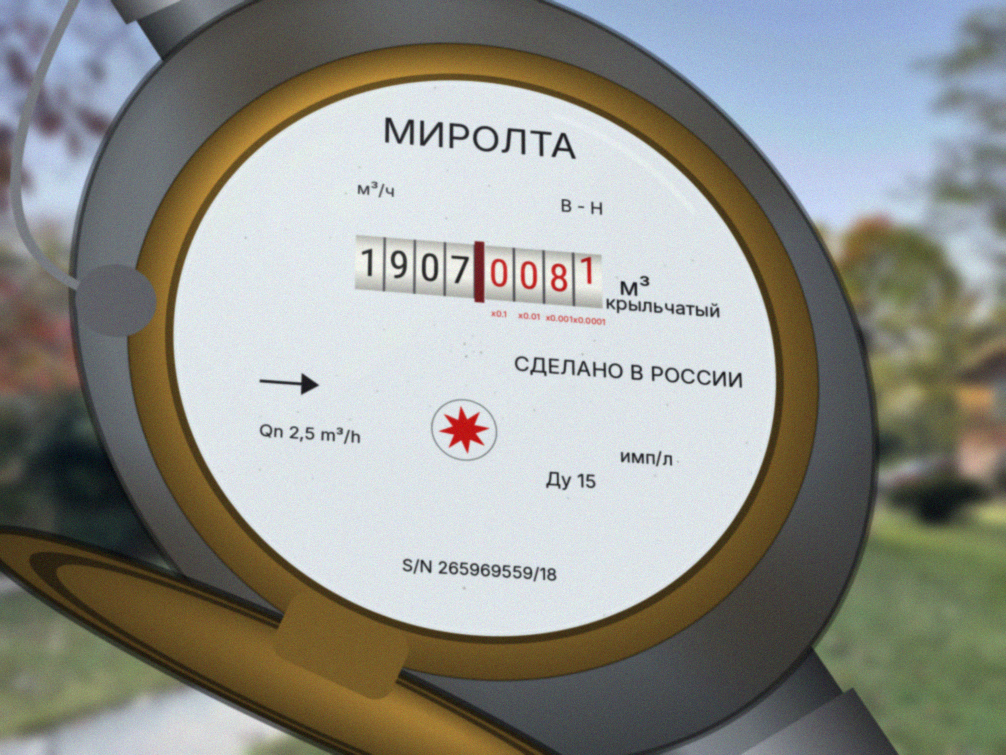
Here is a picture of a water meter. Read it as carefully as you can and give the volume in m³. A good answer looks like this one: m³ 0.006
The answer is m³ 1907.0081
